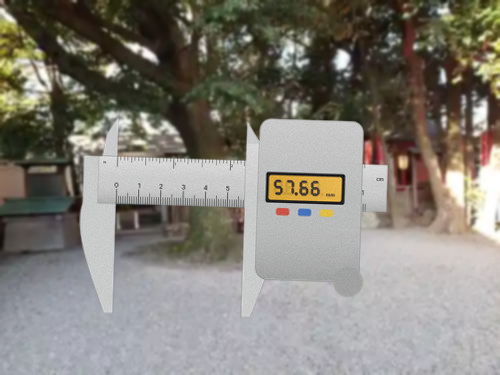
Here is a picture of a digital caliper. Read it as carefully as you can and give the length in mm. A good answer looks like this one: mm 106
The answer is mm 57.66
